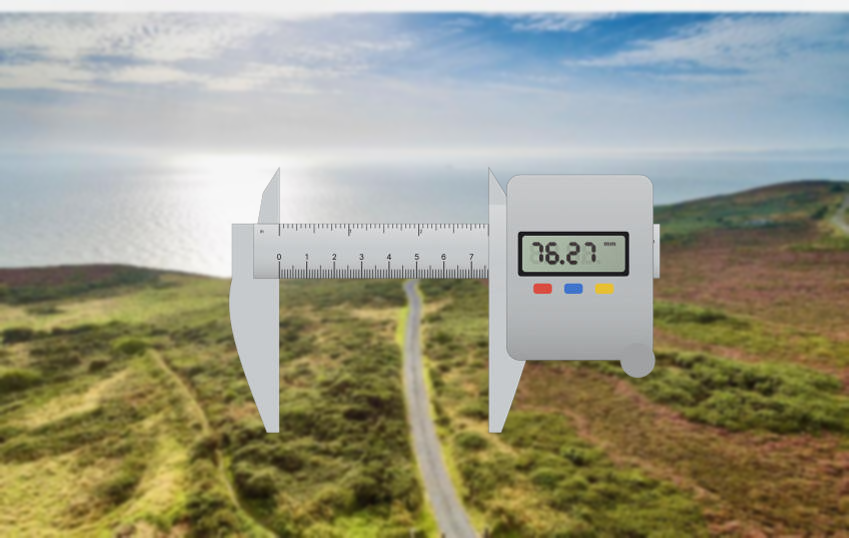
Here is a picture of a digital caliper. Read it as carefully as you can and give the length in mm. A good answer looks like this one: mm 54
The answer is mm 76.27
